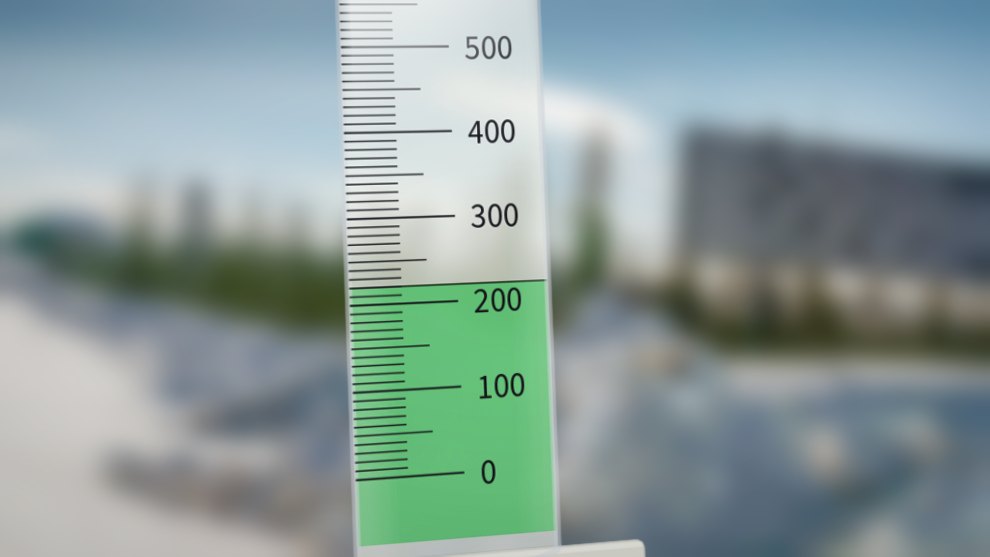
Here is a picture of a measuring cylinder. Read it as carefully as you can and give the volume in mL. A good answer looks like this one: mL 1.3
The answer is mL 220
